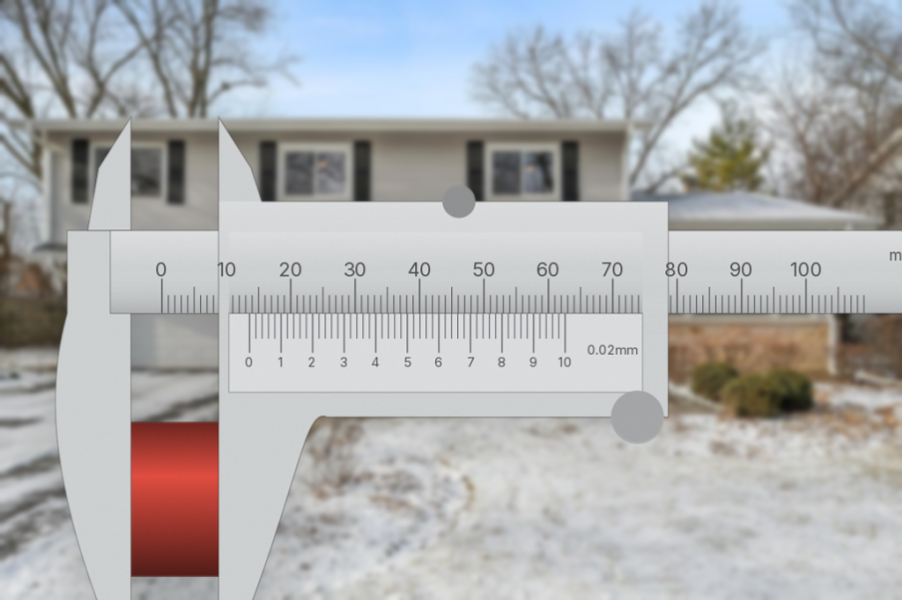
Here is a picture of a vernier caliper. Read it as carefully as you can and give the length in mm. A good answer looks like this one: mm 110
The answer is mm 13.6
